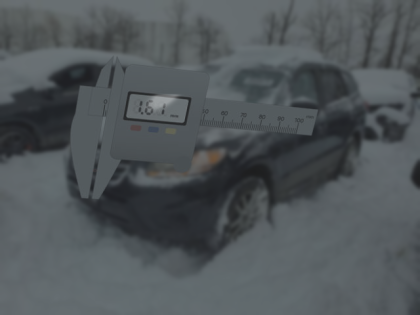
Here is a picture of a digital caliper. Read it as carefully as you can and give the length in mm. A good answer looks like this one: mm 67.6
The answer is mm 1.61
